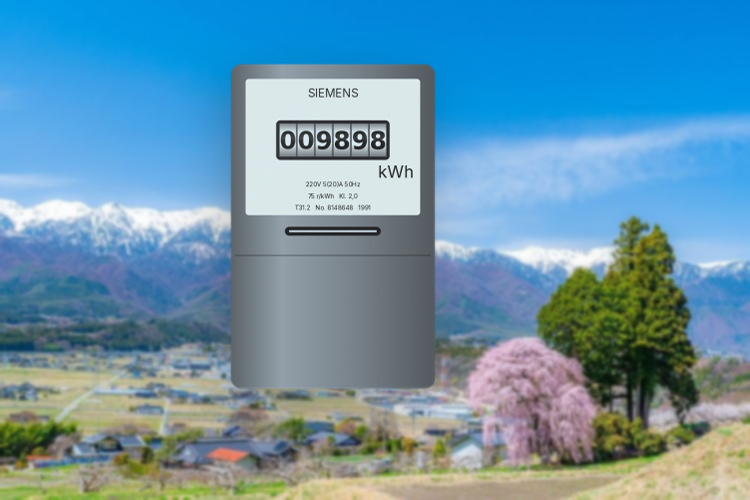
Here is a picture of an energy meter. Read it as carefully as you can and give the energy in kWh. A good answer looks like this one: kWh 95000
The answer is kWh 9898
